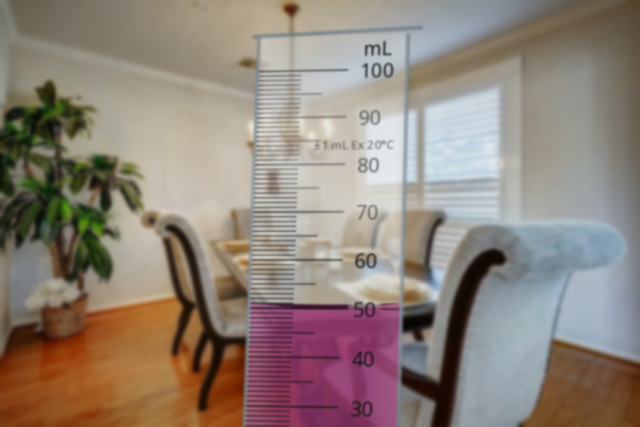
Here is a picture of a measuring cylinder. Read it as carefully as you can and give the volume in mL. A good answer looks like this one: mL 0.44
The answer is mL 50
